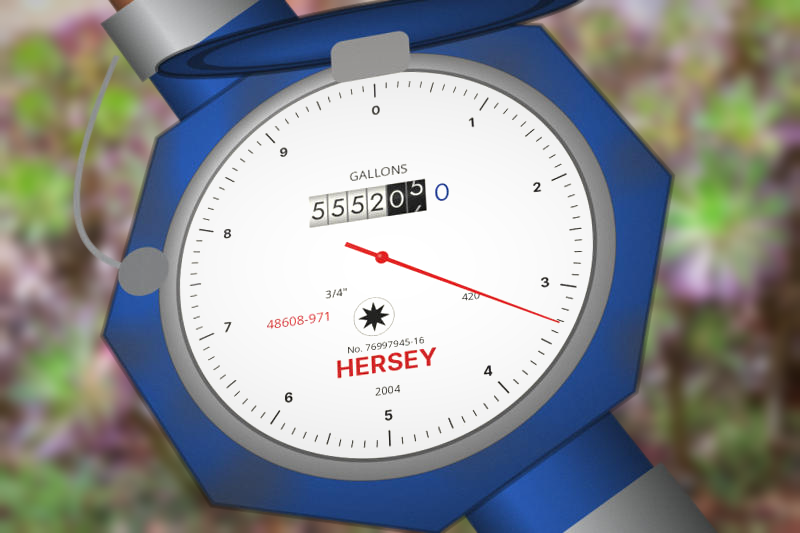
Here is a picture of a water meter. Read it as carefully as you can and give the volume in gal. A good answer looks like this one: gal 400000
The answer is gal 5552053.3
